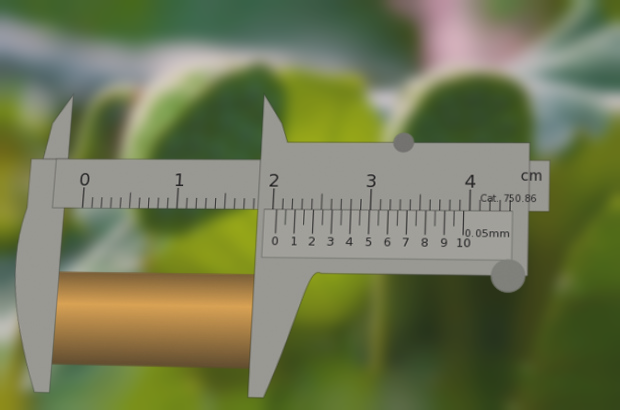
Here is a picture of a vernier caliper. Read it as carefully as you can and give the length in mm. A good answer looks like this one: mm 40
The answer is mm 20.4
